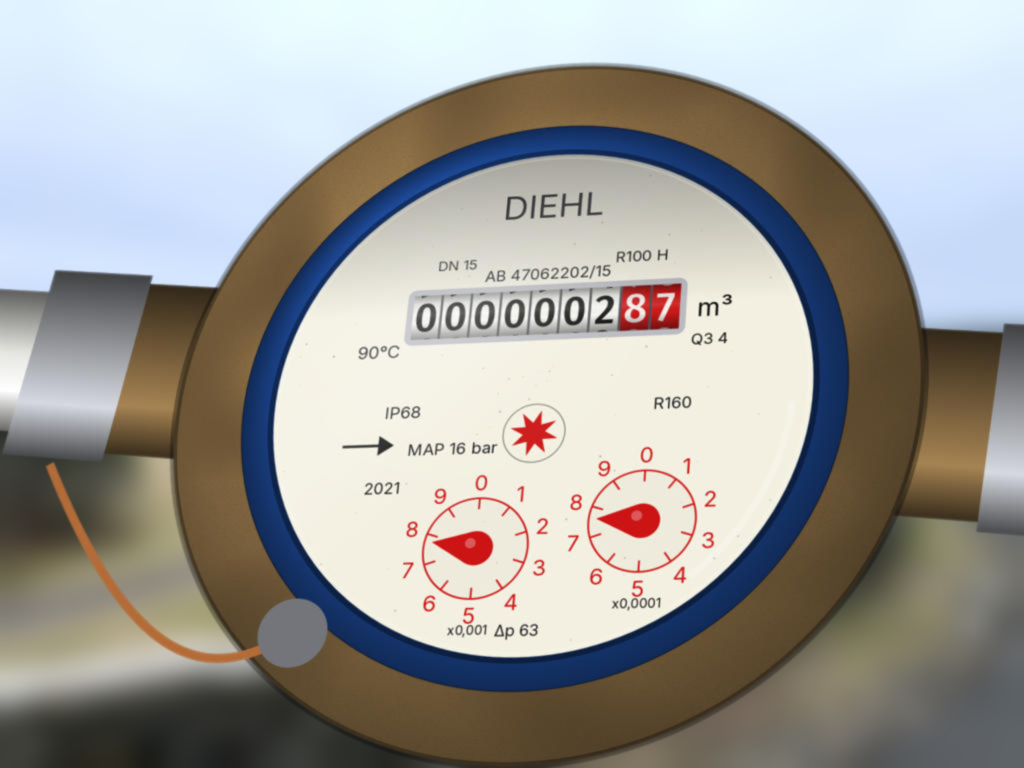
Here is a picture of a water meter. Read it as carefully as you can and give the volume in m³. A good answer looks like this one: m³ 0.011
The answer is m³ 2.8777
